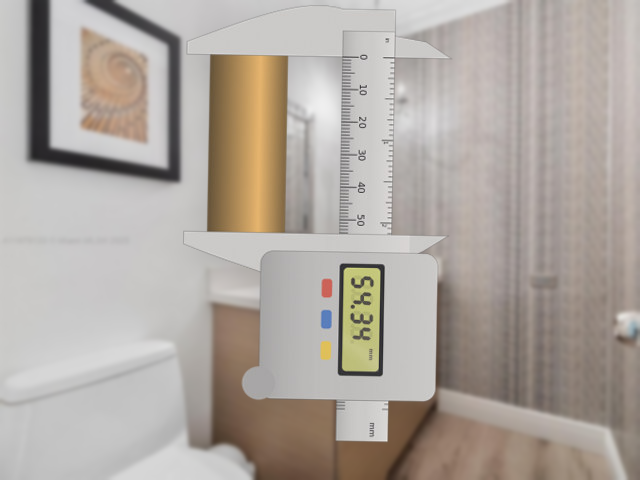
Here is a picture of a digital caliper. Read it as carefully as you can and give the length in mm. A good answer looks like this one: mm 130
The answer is mm 54.34
